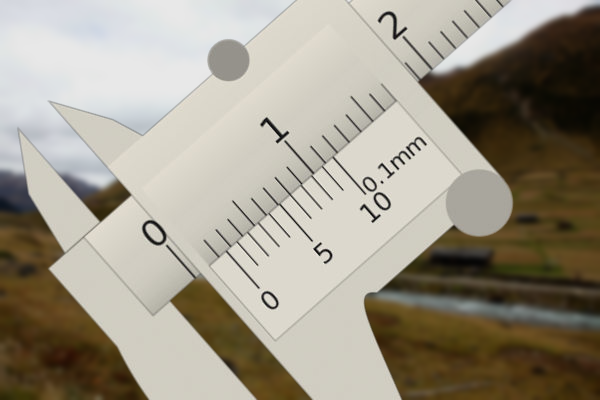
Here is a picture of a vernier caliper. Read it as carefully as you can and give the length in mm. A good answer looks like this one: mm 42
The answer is mm 2.6
